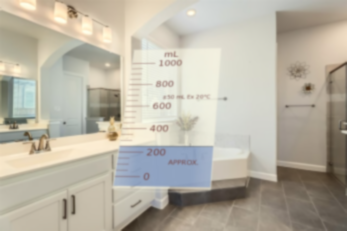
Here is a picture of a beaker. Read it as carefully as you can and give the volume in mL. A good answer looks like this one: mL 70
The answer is mL 250
